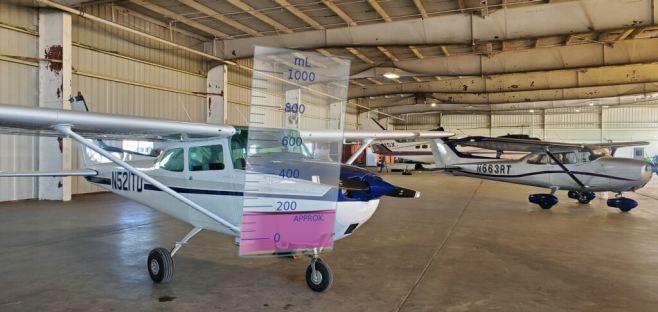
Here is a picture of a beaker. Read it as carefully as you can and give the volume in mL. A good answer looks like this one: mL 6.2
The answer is mL 150
